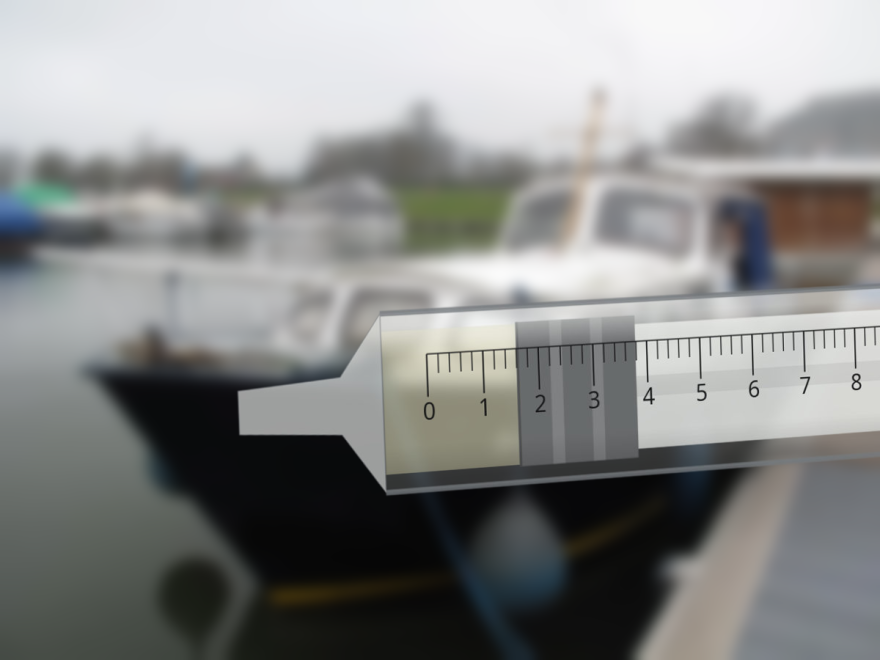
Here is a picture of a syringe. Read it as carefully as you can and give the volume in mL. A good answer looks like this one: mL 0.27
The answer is mL 1.6
